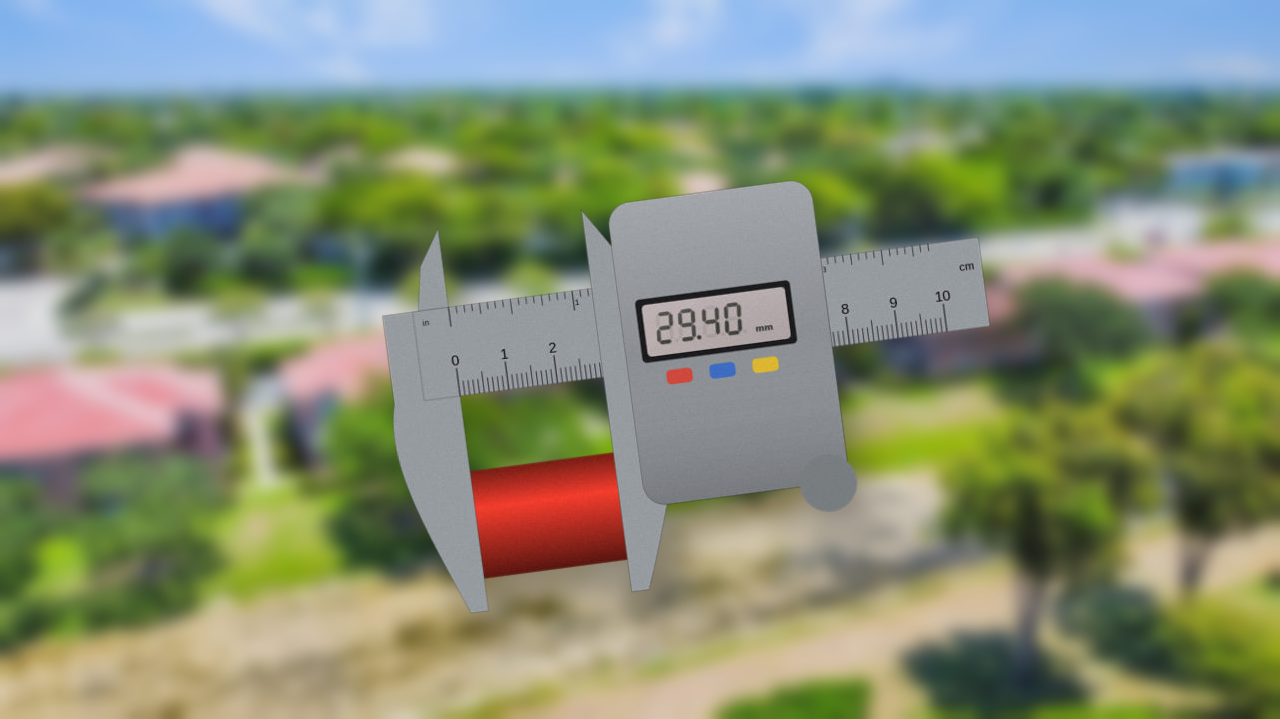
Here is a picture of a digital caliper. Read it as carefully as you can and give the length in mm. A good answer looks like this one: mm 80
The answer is mm 29.40
